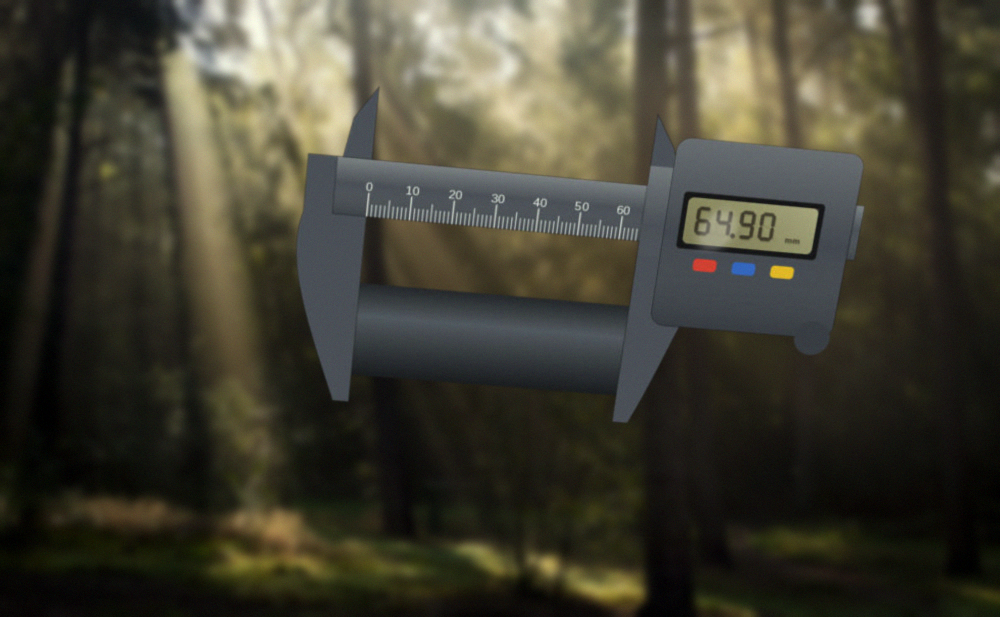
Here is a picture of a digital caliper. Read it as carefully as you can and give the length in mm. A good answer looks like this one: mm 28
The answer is mm 64.90
